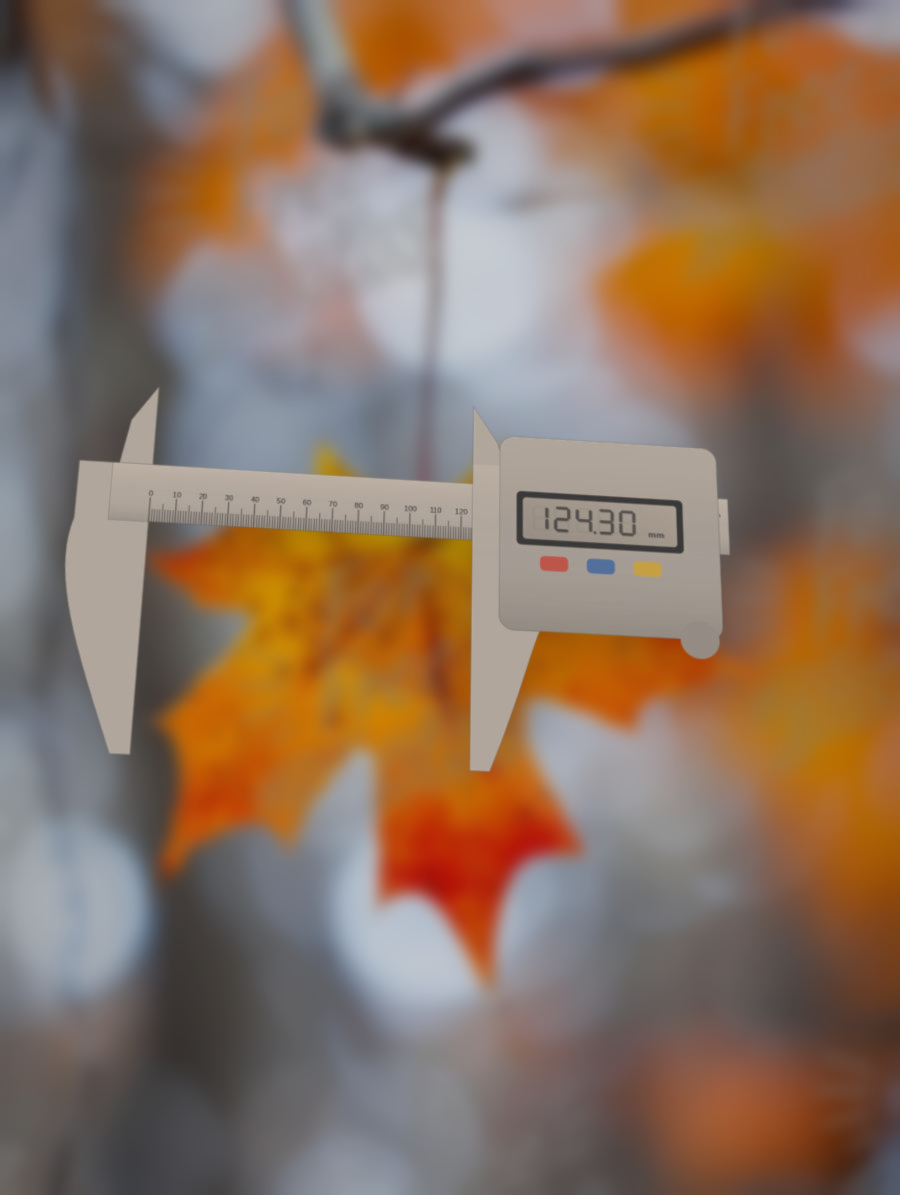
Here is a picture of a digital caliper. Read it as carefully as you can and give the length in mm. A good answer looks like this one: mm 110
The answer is mm 124.30
